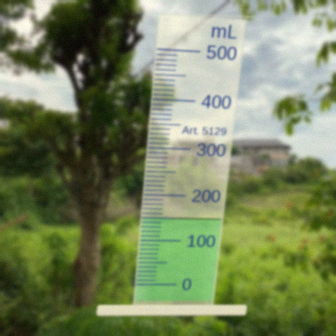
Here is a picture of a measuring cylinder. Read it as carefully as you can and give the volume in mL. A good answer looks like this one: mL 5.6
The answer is mL 150
